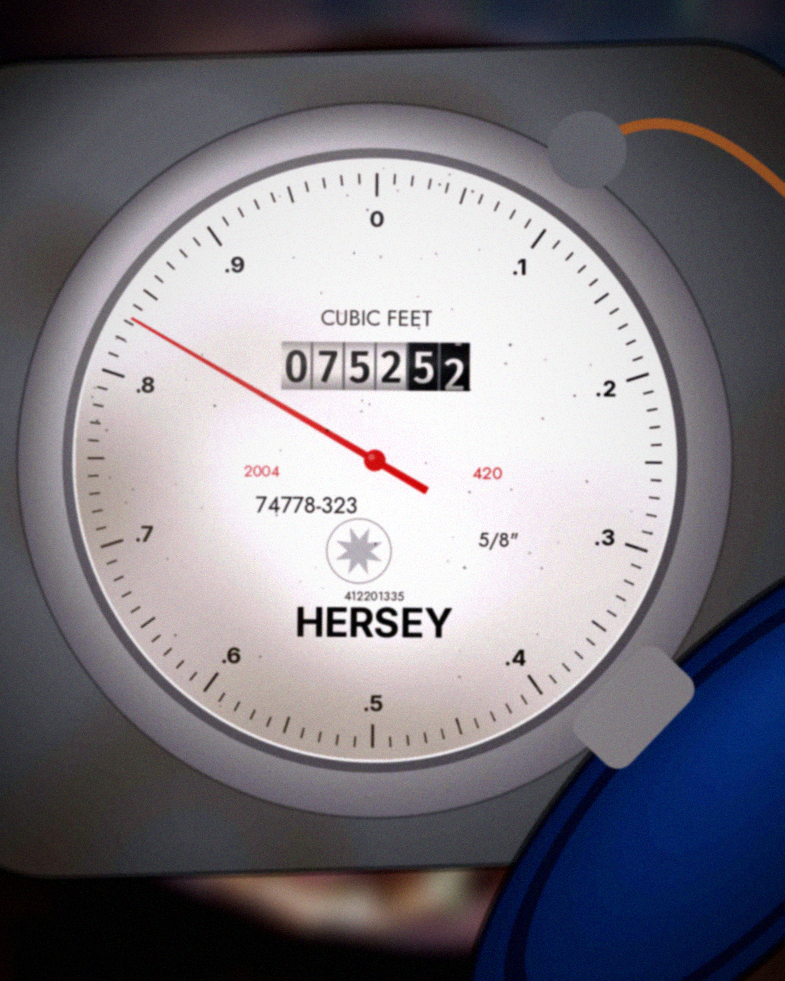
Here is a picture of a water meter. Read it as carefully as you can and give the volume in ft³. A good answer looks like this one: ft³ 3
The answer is ft³ 75251.83
